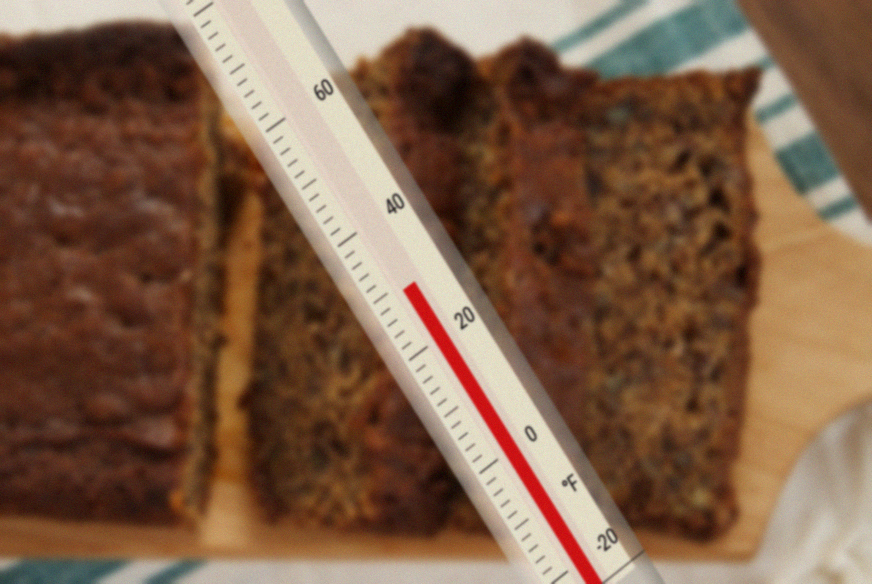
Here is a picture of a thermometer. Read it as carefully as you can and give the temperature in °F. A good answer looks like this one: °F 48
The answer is °F 29
